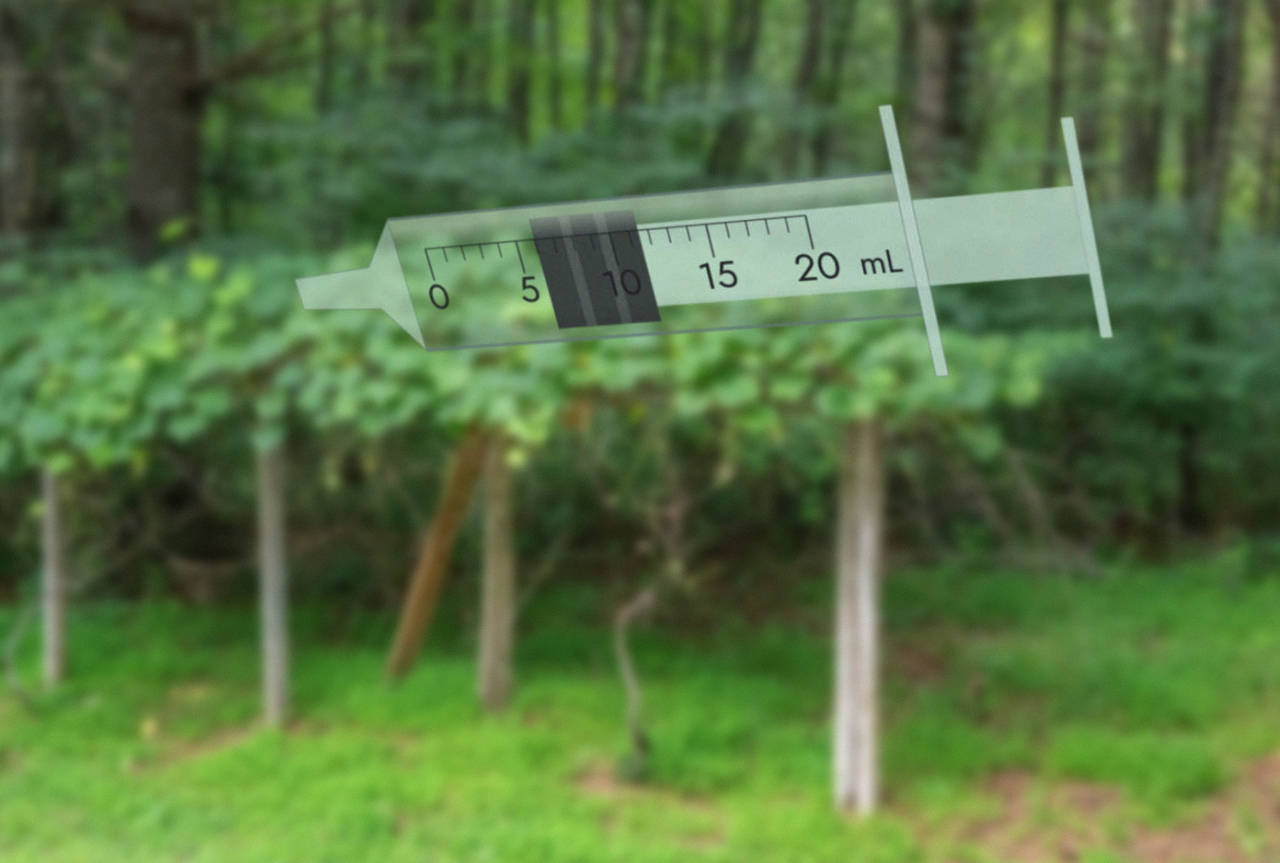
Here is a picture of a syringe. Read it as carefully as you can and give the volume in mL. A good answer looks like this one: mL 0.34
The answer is mL 6
